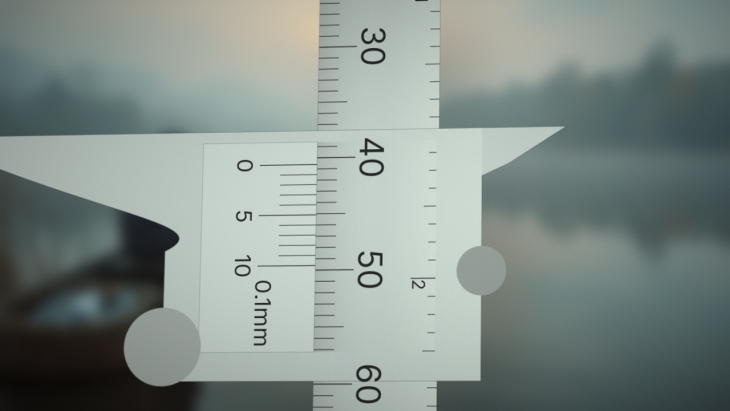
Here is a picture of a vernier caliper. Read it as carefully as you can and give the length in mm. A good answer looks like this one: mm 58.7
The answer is mm 40.6
